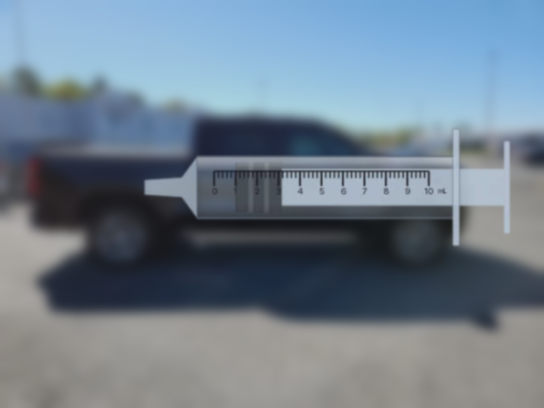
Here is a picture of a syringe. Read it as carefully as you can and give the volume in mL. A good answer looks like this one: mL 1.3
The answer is mL 1
